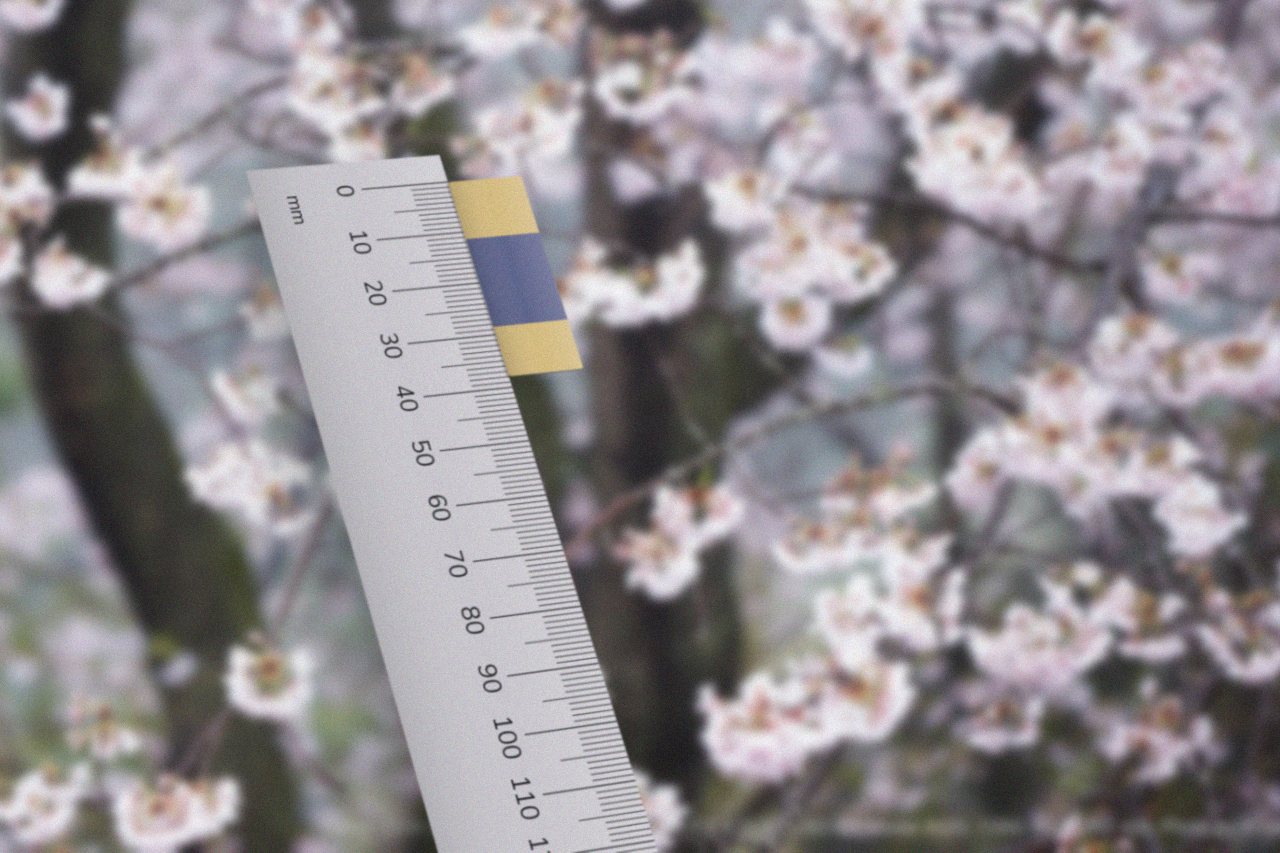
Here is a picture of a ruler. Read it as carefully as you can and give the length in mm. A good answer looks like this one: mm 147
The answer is mm 38
